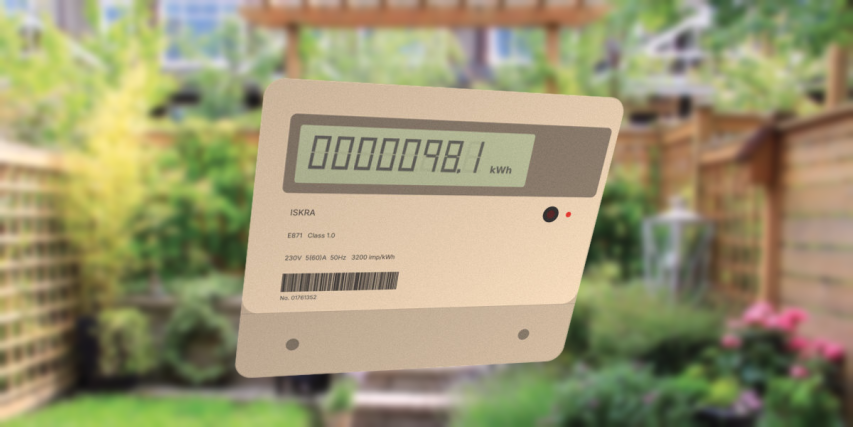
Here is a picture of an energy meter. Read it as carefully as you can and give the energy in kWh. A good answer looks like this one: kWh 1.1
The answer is kWh 98.1
